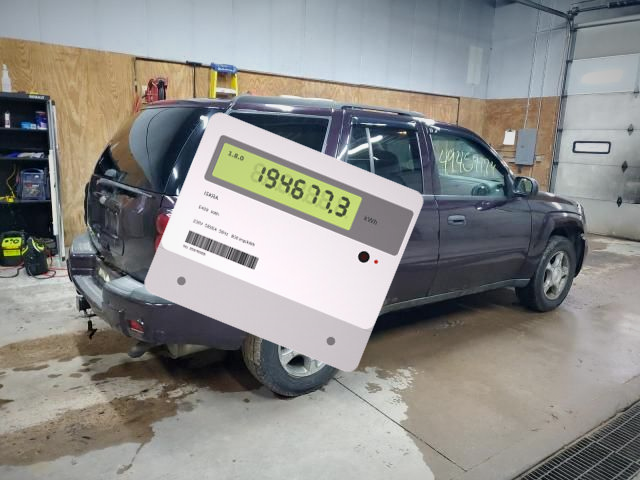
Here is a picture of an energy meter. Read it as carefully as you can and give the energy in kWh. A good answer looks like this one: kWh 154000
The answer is kWh 194677.3
